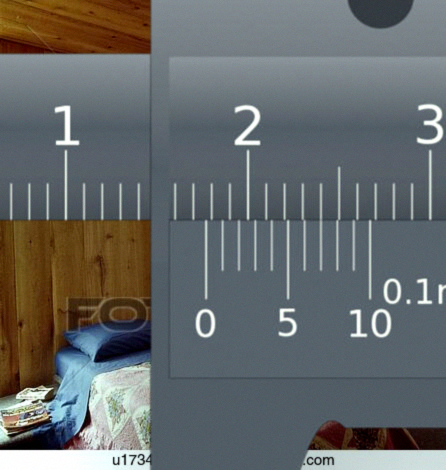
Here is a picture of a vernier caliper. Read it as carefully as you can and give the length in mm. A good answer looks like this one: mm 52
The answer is mm 17.7
